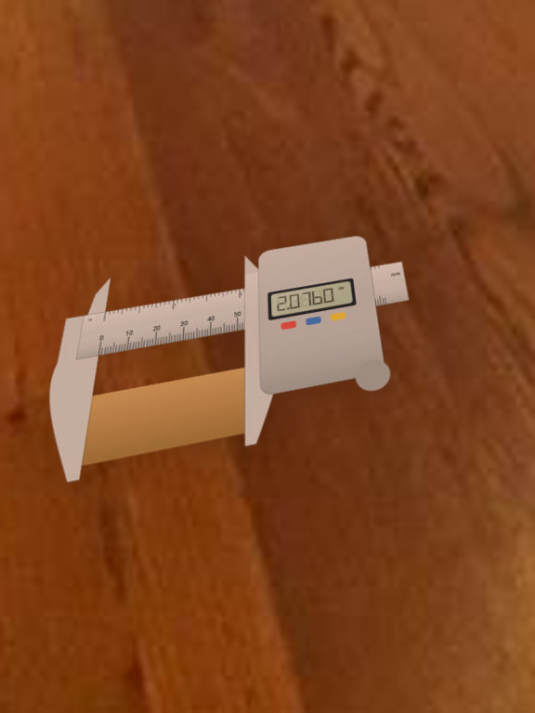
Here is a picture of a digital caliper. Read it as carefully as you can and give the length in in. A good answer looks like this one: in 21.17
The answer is in 2.0760
